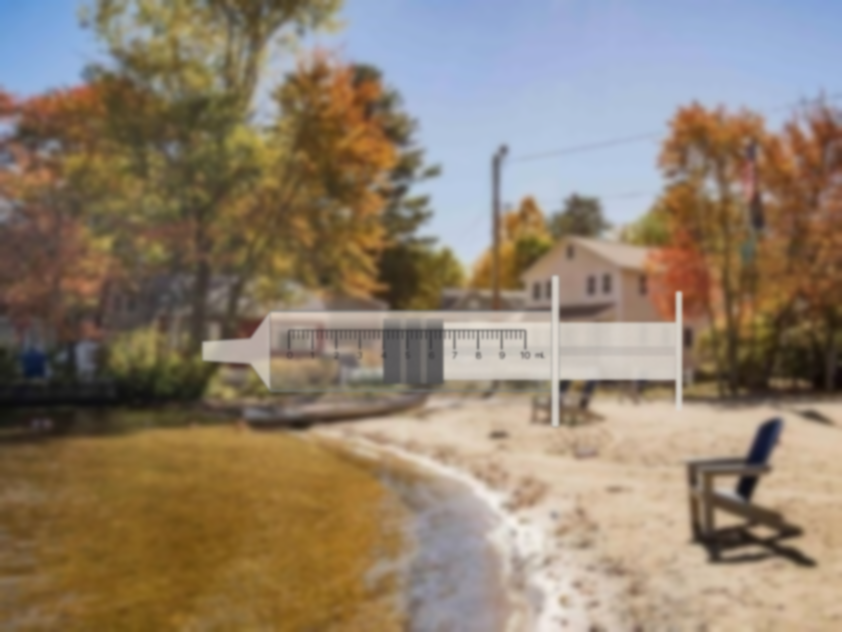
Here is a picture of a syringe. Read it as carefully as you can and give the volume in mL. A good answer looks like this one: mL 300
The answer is mL 4
